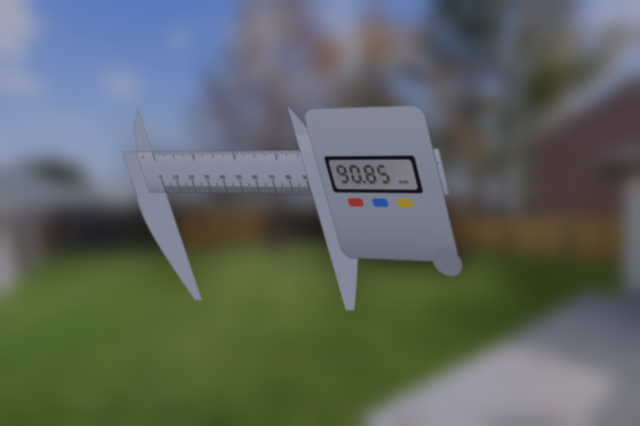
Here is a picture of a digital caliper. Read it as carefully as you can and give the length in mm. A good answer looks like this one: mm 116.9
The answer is mm 90.85
